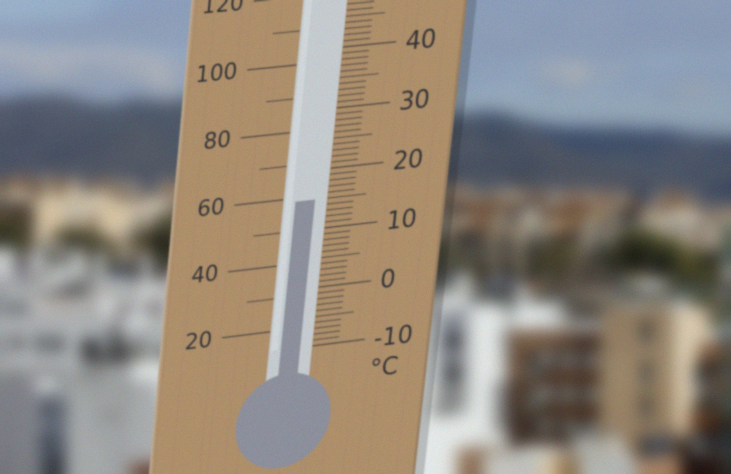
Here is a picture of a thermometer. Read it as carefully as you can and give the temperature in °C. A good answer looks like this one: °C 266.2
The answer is °C 15
